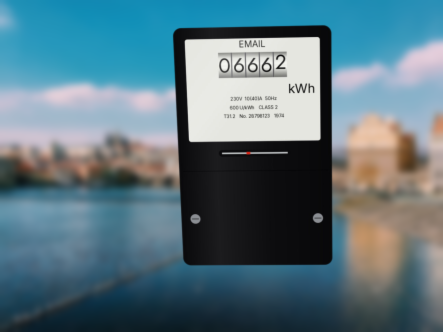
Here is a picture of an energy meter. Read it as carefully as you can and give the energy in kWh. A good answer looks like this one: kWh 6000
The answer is kWh 6662
